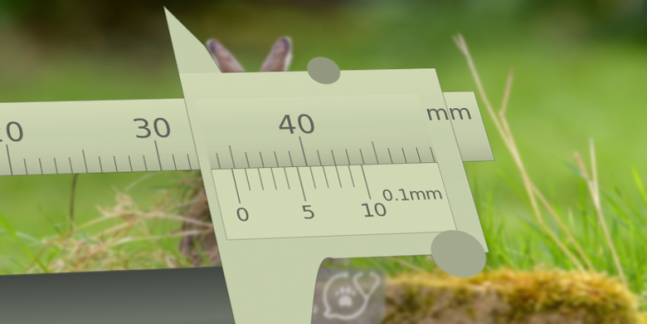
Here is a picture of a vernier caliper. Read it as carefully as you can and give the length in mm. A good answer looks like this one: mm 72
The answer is mm 34.8
